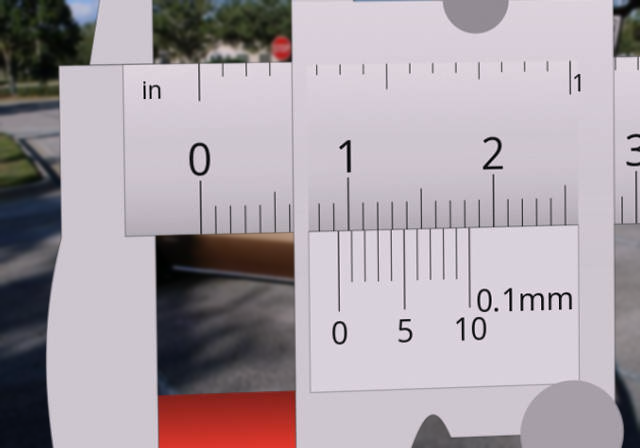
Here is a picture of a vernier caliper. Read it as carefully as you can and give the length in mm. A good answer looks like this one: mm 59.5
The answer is mm 9.3
